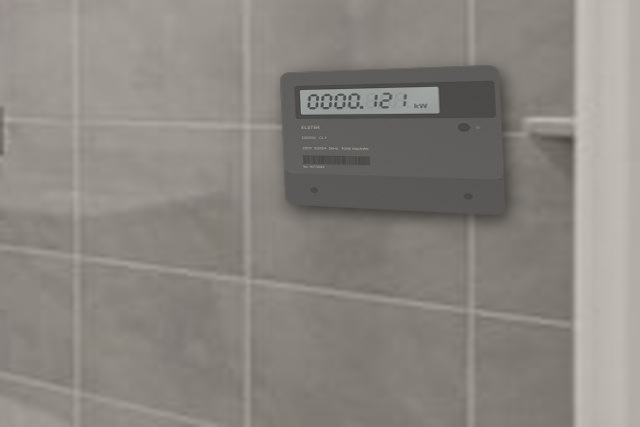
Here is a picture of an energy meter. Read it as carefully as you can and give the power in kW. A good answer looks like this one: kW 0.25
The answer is kW 0.121
